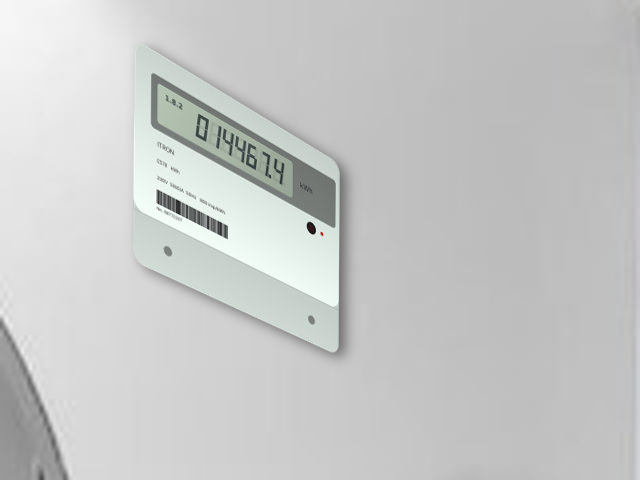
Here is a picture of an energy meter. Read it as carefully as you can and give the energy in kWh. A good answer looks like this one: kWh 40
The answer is kWh 14467.4
